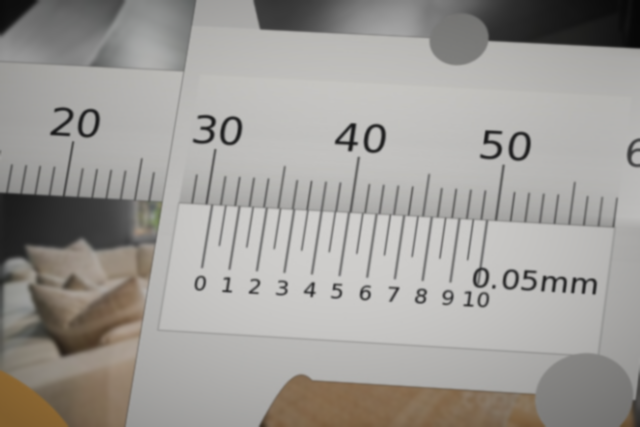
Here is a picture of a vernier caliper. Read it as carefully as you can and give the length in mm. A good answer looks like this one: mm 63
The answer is mm 30.4
